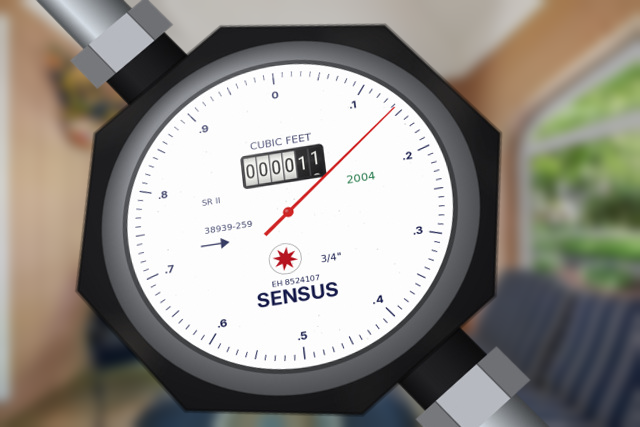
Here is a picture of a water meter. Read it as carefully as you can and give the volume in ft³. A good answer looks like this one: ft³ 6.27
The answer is ft³ 11.14
